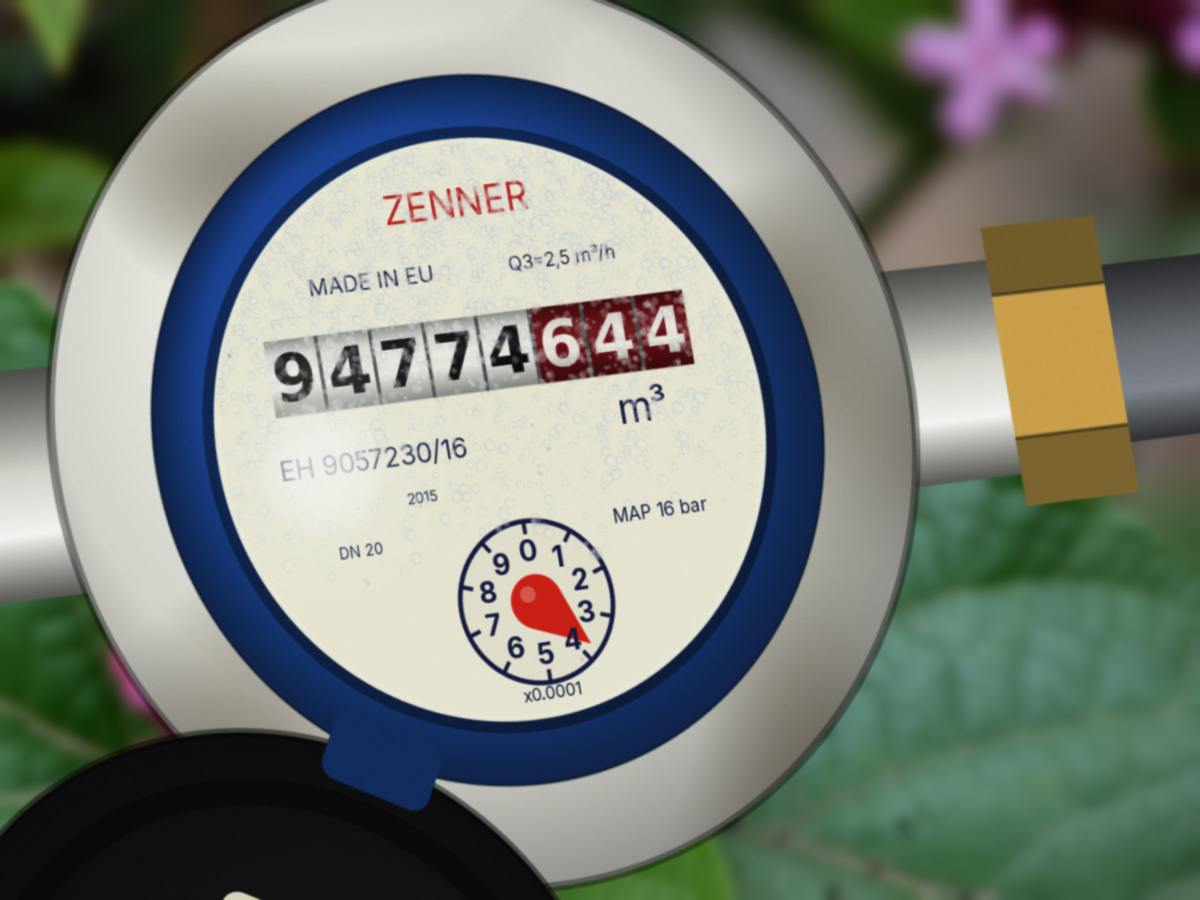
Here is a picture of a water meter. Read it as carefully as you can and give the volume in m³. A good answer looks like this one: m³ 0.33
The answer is m³ 94774.6443
